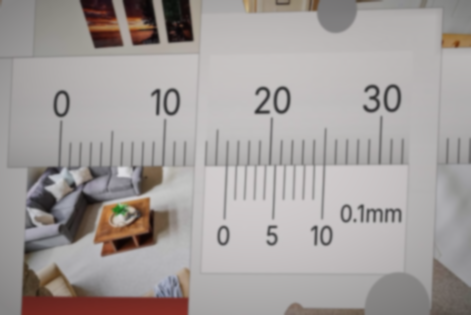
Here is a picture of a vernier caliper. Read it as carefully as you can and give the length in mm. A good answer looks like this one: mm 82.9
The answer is mm 16.0
